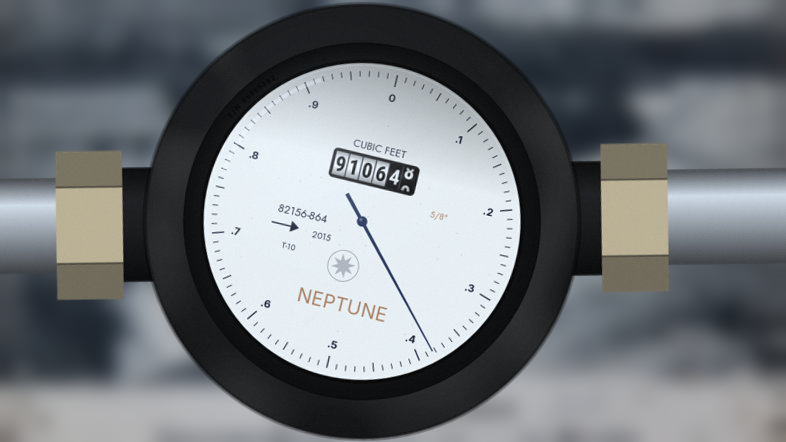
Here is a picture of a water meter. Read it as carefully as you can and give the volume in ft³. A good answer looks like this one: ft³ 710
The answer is ft³ 910648.38
